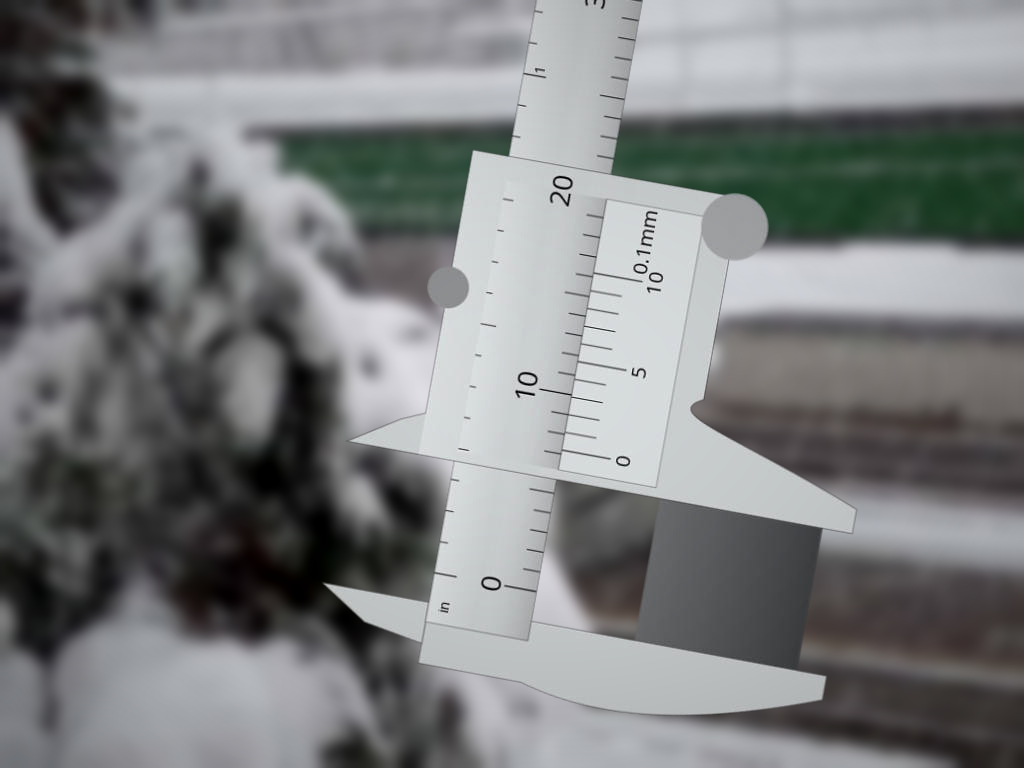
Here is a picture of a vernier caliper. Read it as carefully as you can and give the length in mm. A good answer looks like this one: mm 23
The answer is mm 7.2
